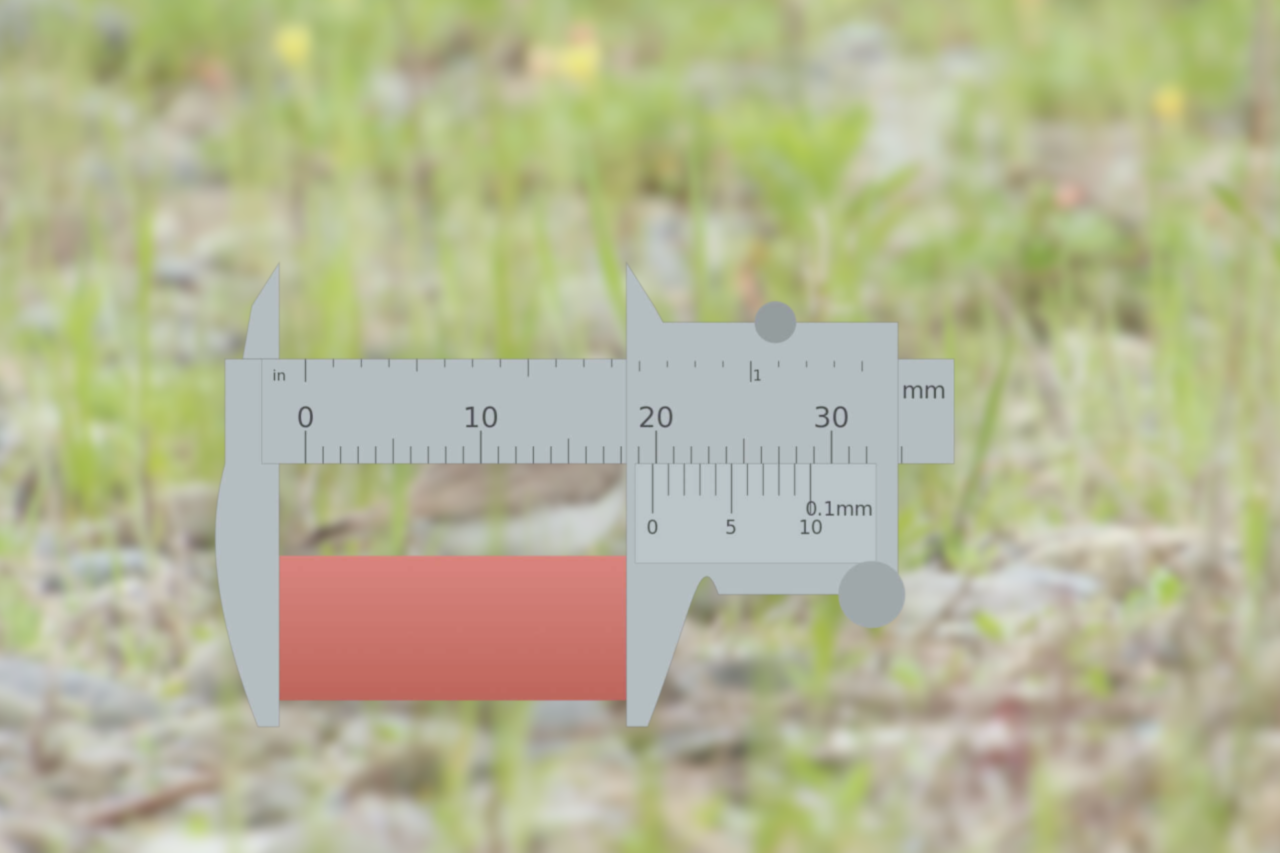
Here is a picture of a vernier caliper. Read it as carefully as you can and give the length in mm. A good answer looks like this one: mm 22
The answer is mm 19.8
